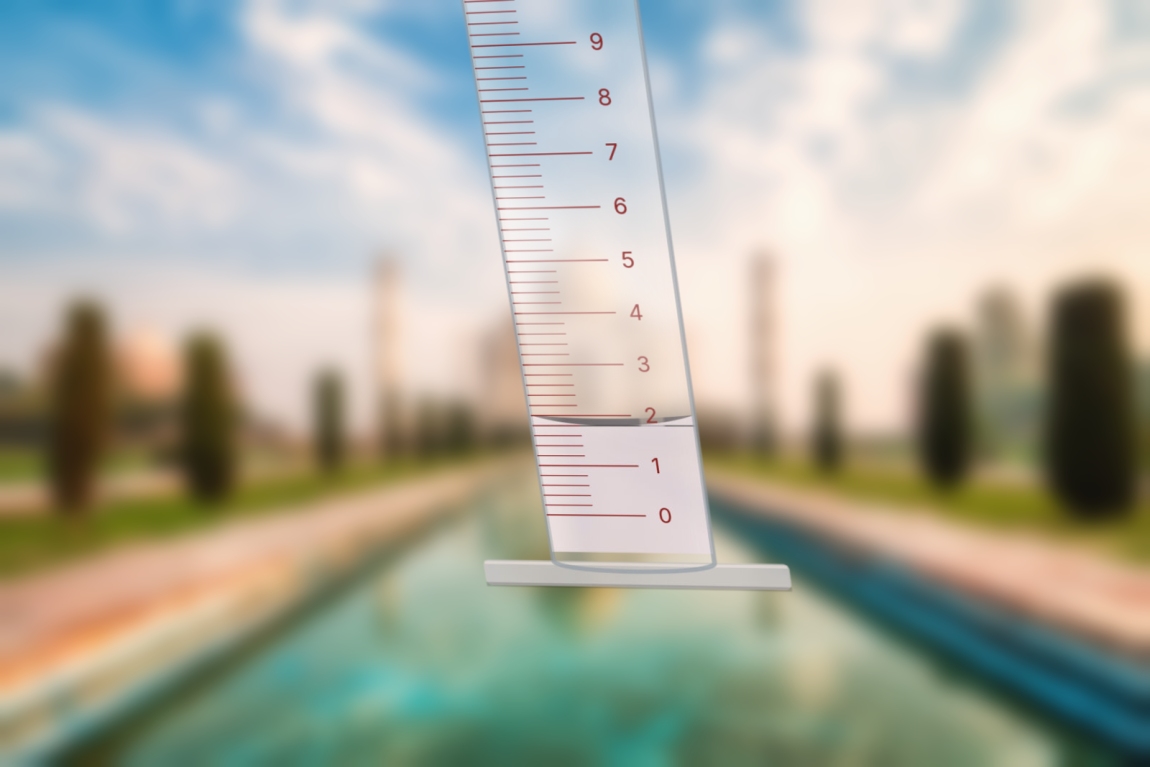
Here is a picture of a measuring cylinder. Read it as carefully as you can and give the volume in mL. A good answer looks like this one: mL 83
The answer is mL 1.8
